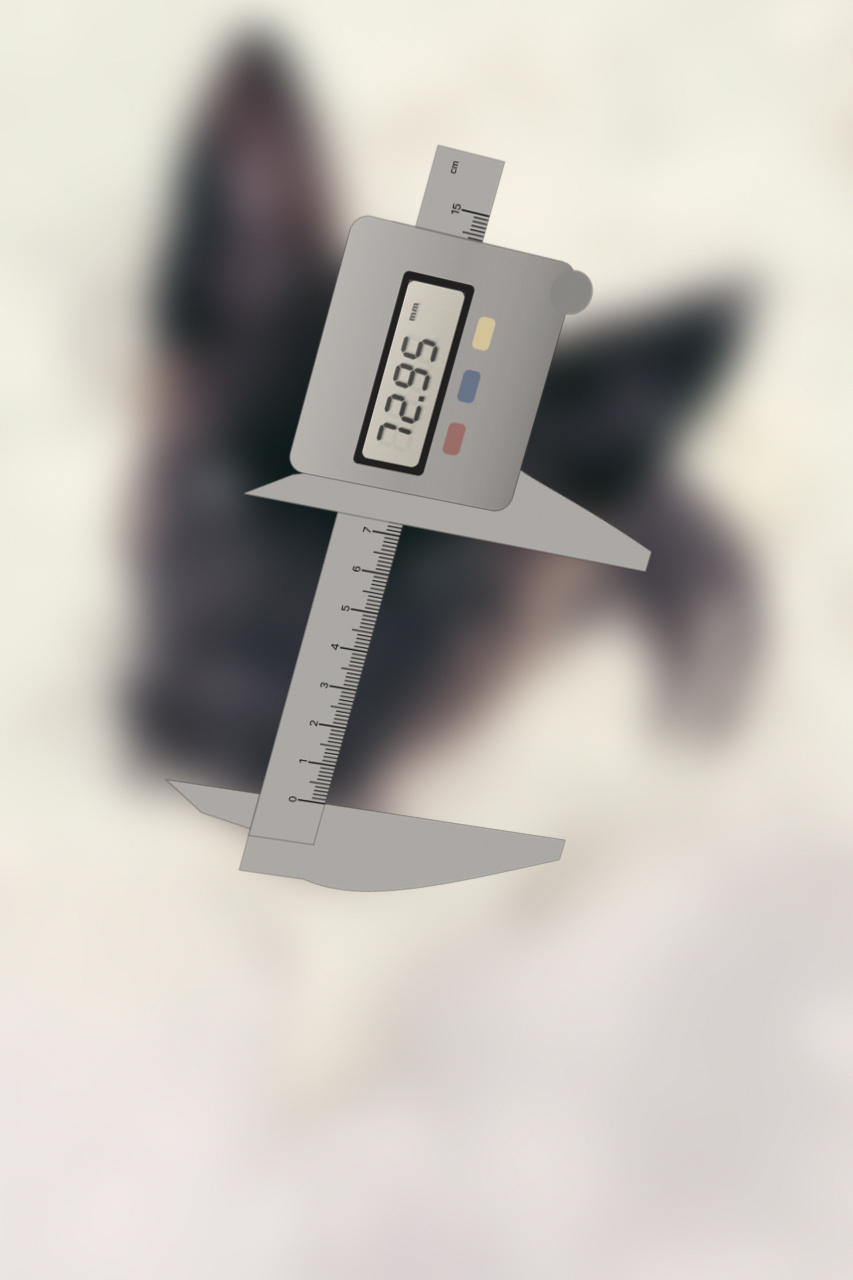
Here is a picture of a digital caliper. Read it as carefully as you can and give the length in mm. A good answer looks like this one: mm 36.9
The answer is mm 72.95
